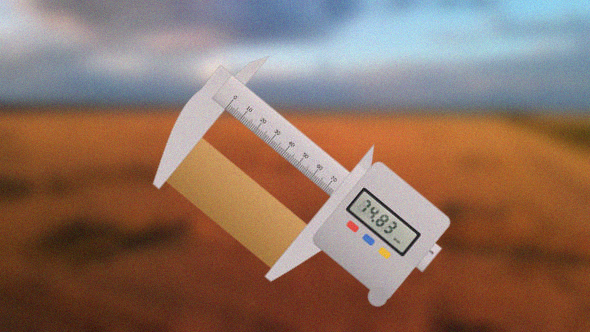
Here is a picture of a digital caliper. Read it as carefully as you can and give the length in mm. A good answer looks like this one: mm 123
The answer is mm 74.83
